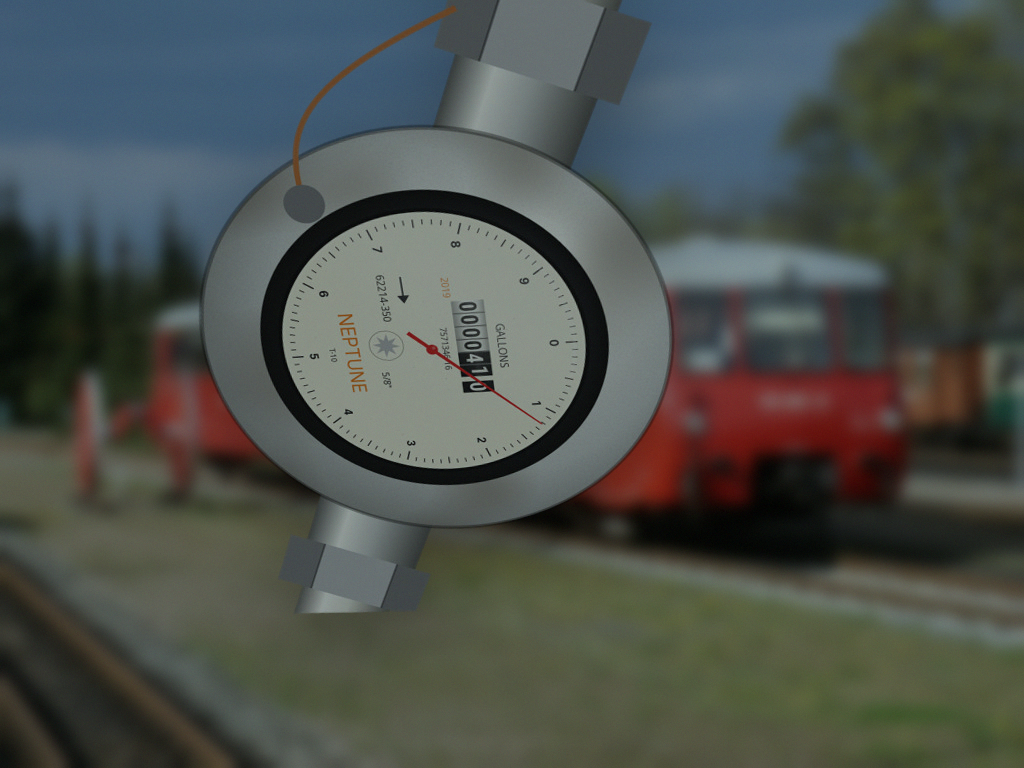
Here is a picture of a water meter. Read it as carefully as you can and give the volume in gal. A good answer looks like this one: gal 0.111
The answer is gal 411.2
